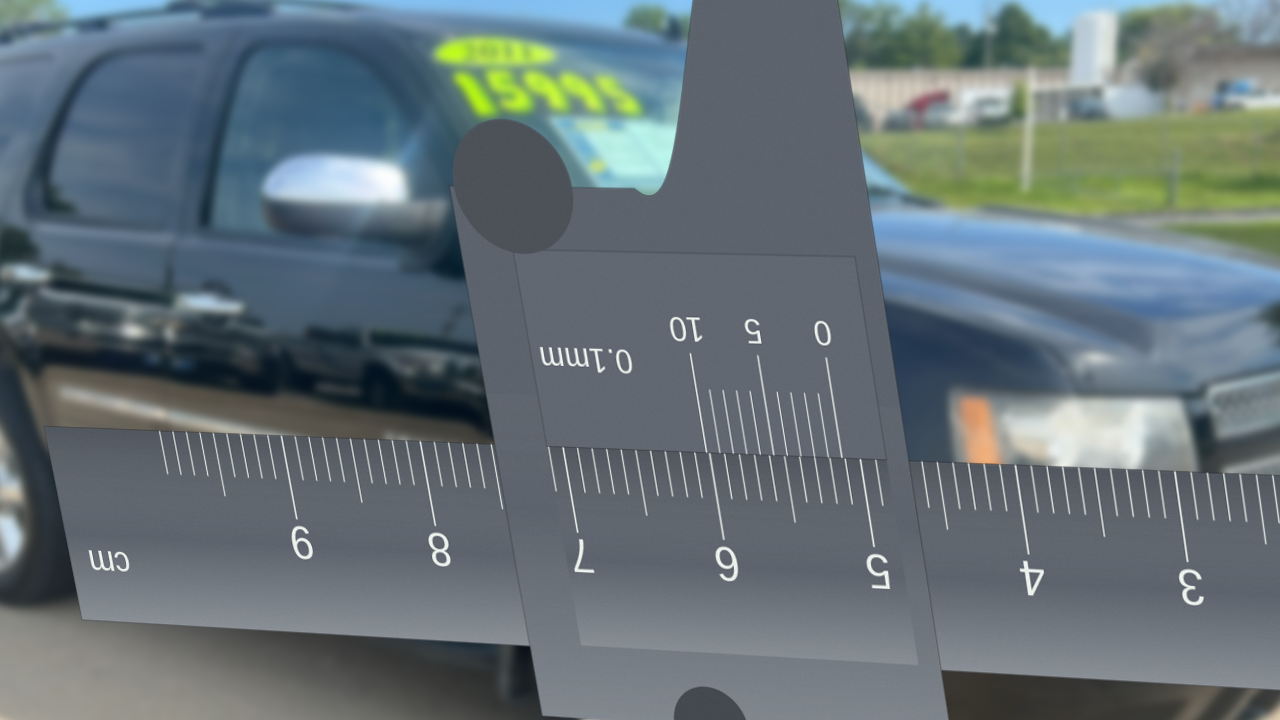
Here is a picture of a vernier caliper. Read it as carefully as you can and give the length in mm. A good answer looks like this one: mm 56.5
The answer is mm 51.2
